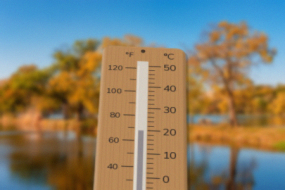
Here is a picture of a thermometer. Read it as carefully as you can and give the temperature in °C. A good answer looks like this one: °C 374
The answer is °C 20
